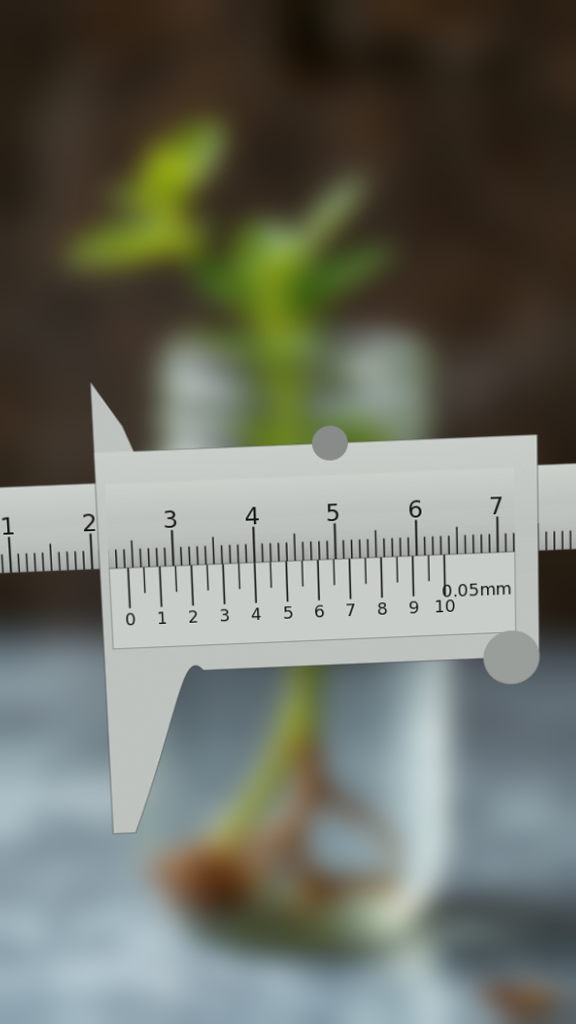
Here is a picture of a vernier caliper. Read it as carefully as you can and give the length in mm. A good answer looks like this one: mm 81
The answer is mm 24.4
